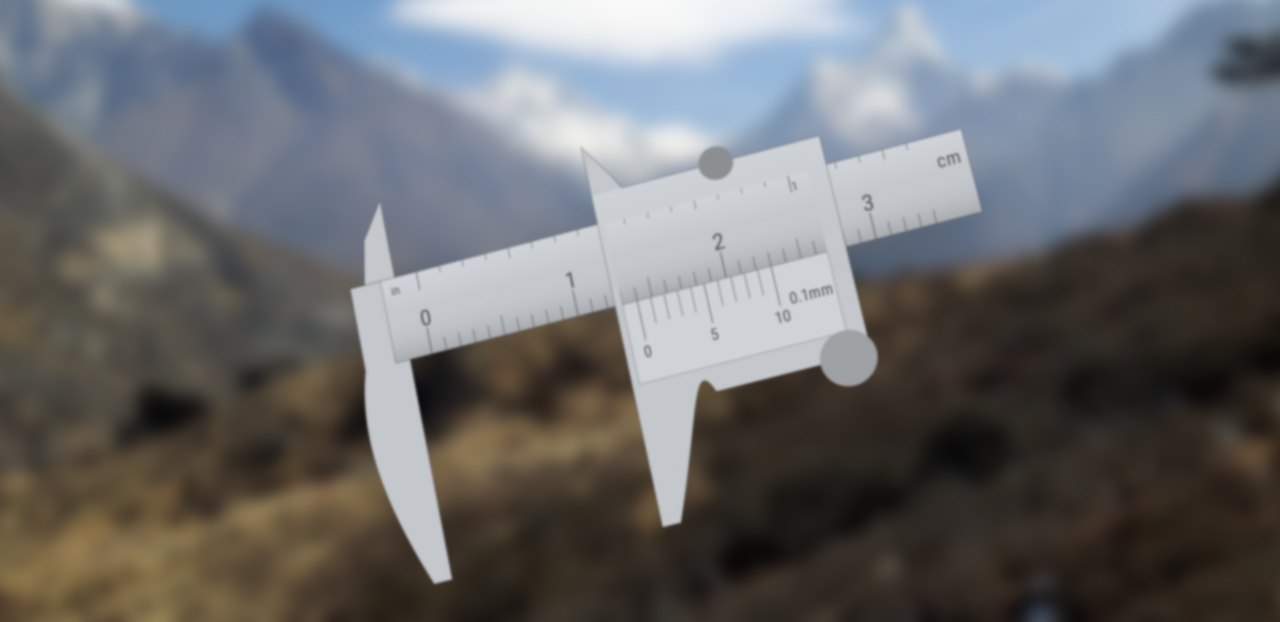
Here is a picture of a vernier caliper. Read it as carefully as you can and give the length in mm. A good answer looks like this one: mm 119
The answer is mm 14.0
